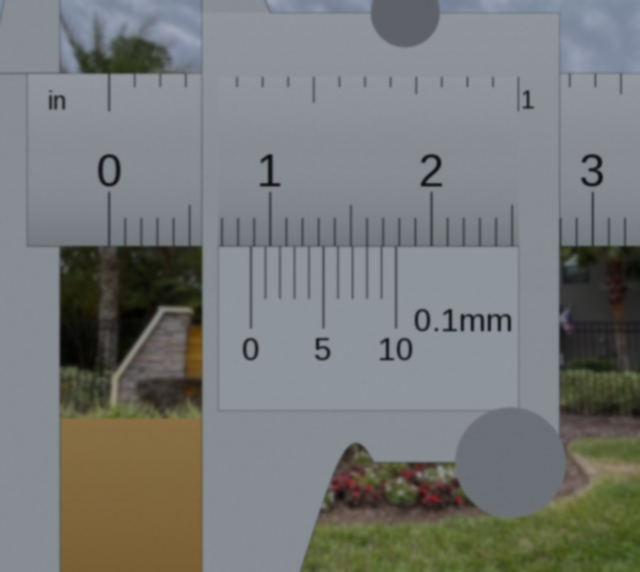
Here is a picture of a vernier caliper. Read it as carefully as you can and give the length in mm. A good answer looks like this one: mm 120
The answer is mm 8.8
